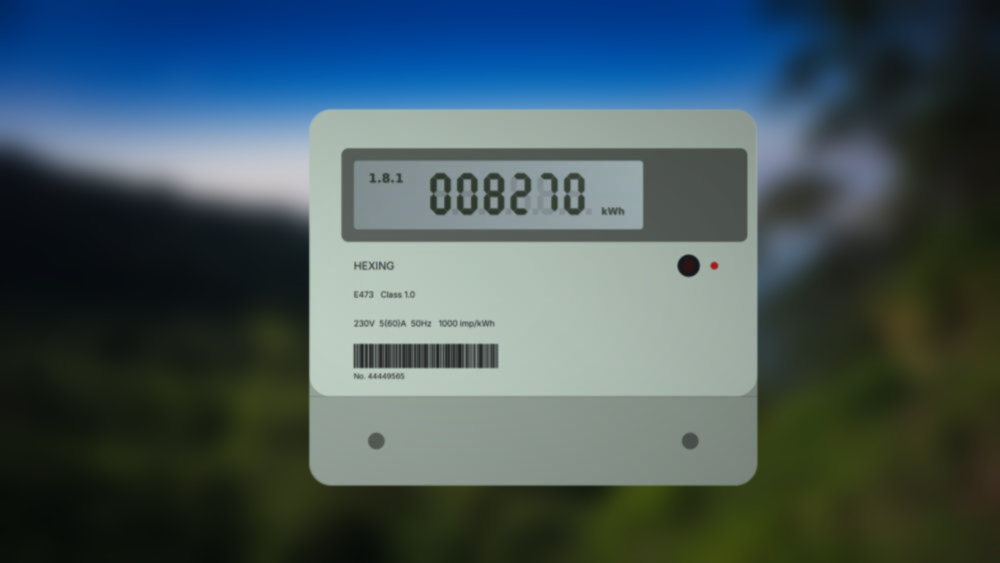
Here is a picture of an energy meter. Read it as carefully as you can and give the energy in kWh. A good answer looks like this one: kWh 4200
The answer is kWh 8270
